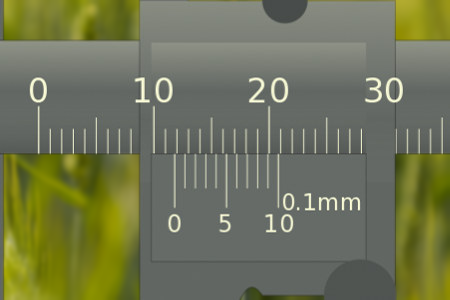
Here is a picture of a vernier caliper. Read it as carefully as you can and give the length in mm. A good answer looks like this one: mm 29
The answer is mm 11.8
